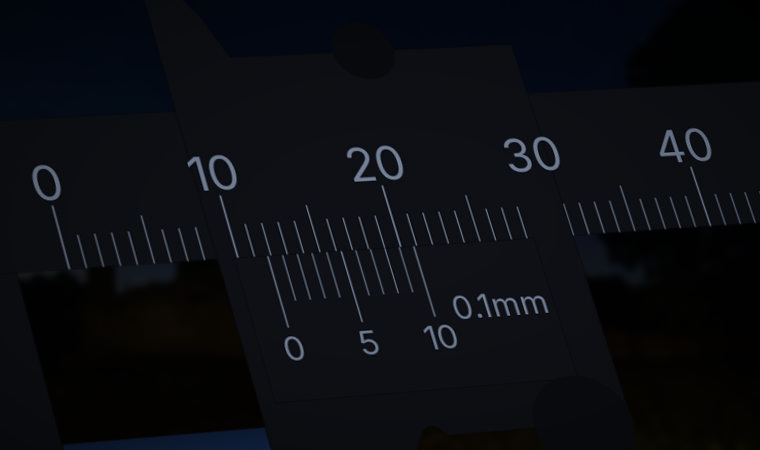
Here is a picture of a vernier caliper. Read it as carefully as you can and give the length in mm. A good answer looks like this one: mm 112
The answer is mm 11.8
